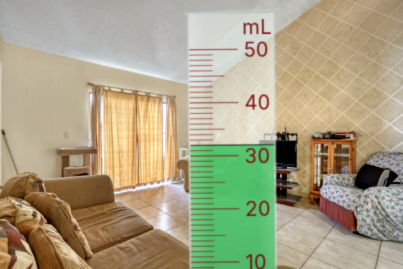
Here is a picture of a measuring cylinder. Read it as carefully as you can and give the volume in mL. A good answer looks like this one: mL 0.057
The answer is mL 32
